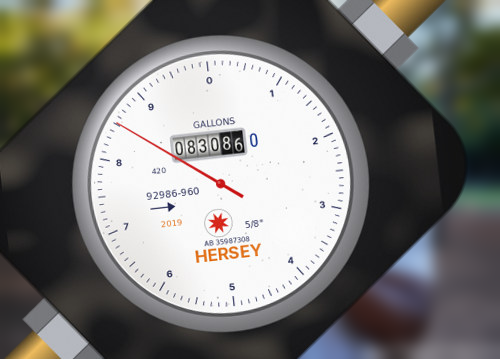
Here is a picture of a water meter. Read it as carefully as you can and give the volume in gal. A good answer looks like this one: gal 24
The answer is gal 830858.5
